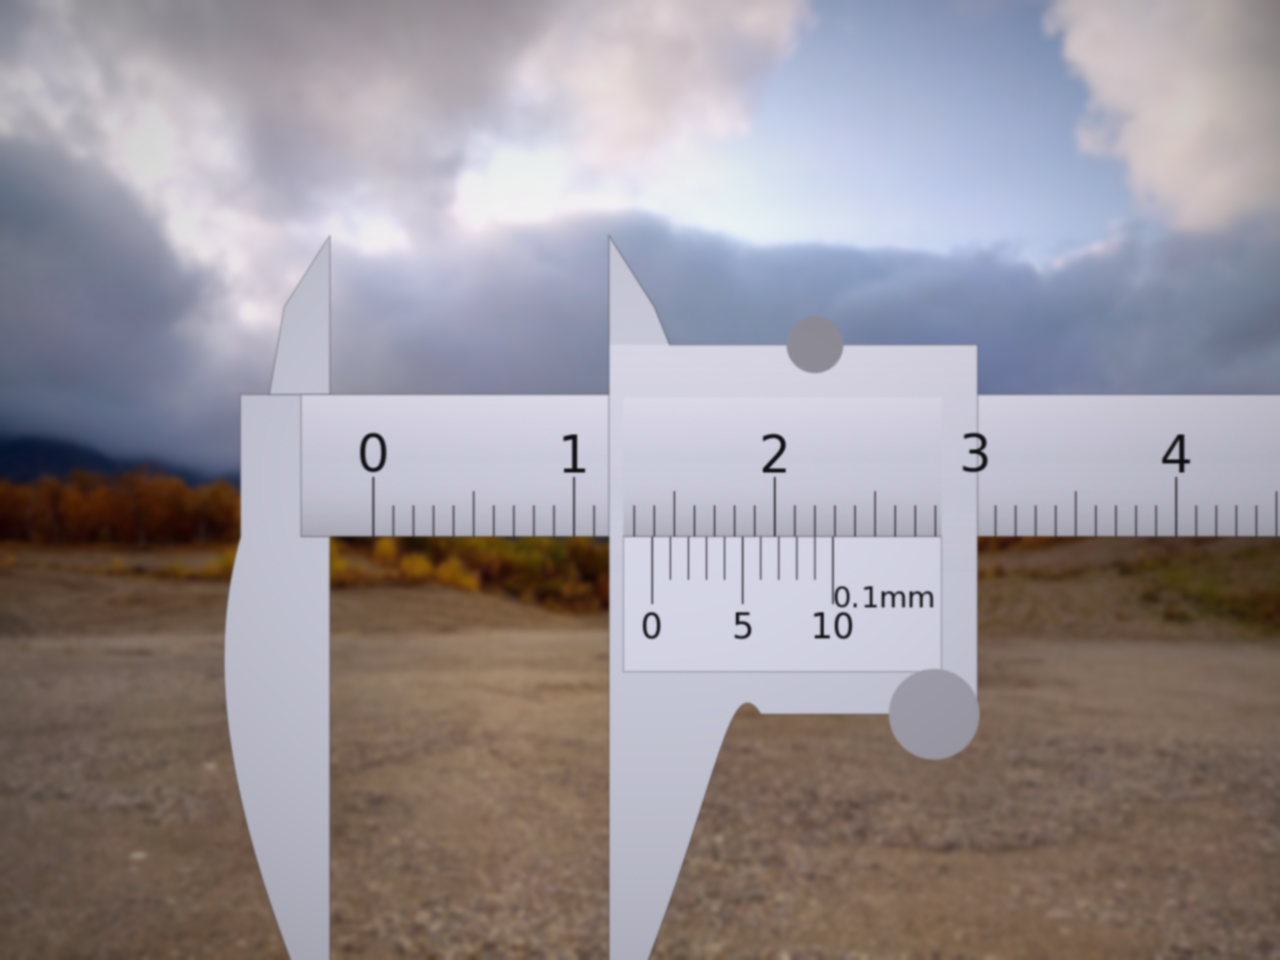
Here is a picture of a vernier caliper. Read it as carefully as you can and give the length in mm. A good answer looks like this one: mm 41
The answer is mm 13.9
